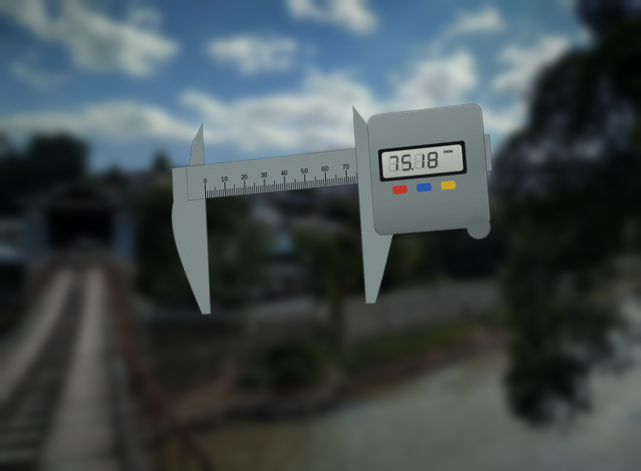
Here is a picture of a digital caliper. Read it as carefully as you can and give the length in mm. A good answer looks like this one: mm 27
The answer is mm 75.18
